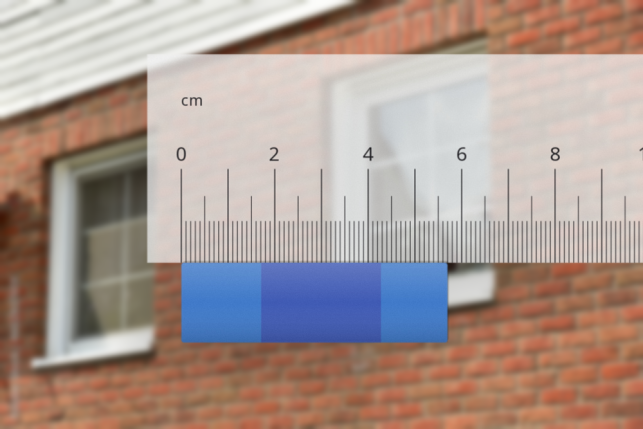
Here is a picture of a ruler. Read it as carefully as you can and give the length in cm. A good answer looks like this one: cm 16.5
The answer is cm 5.7
